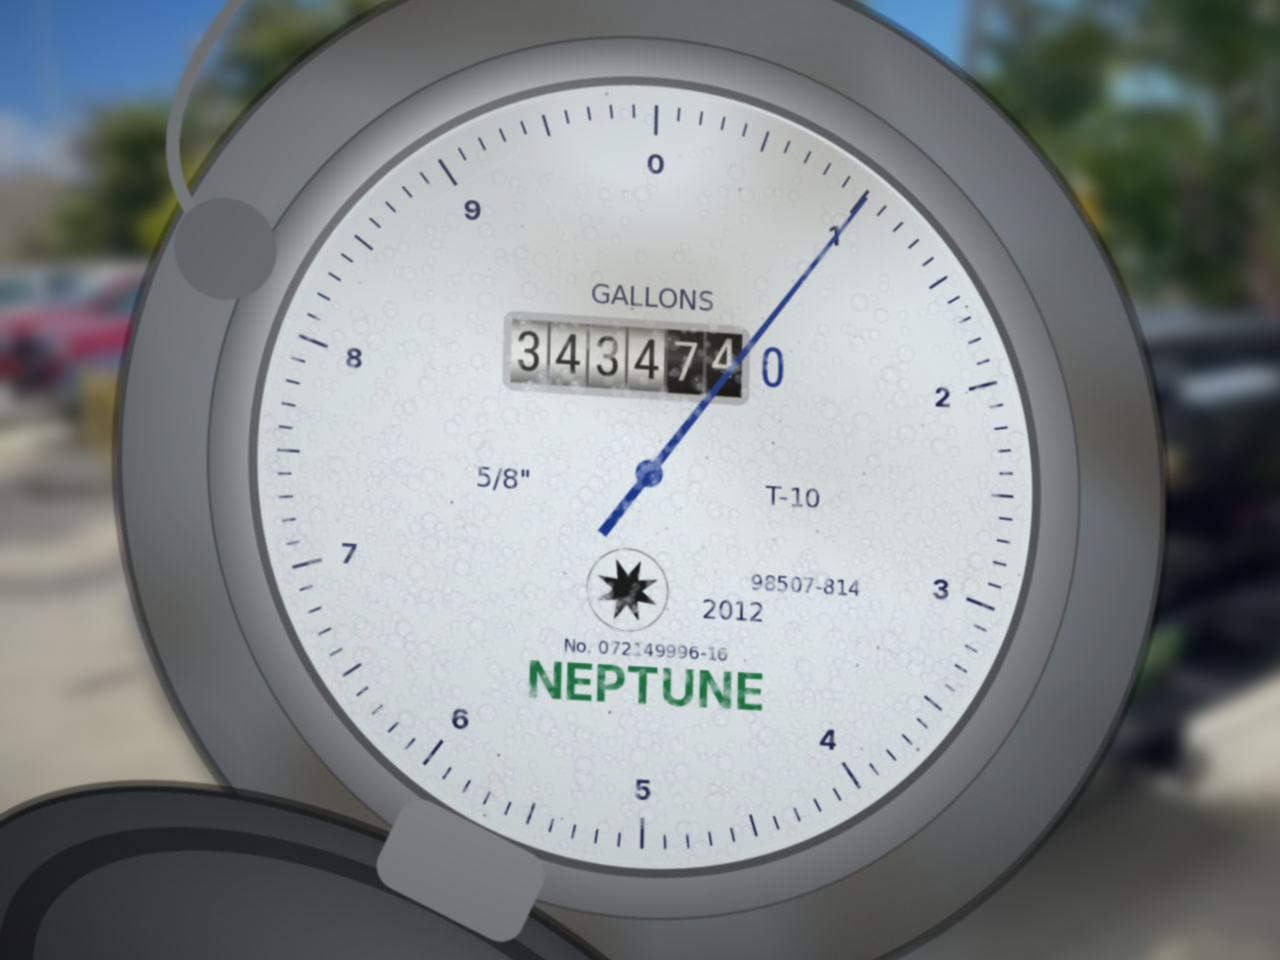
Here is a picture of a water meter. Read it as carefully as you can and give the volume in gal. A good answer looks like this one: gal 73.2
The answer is gal 3434741.0
